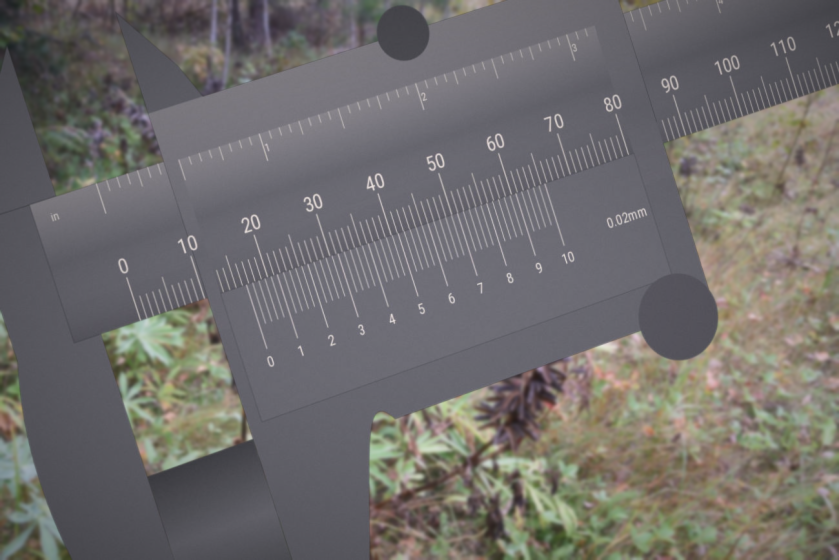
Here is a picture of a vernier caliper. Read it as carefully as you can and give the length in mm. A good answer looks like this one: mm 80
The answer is mm 16.6
